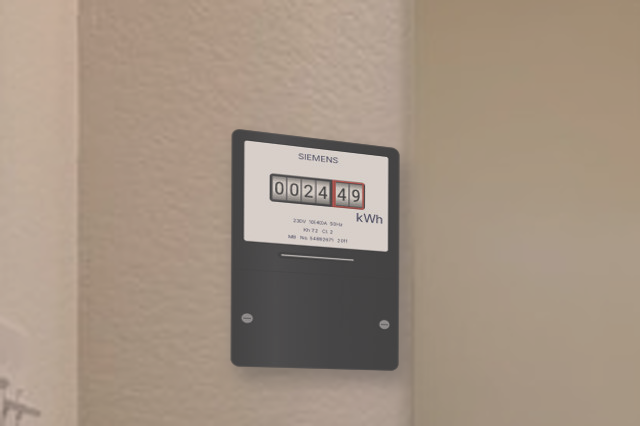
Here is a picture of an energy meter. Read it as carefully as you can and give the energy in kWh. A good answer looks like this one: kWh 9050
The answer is kWh 24.49
